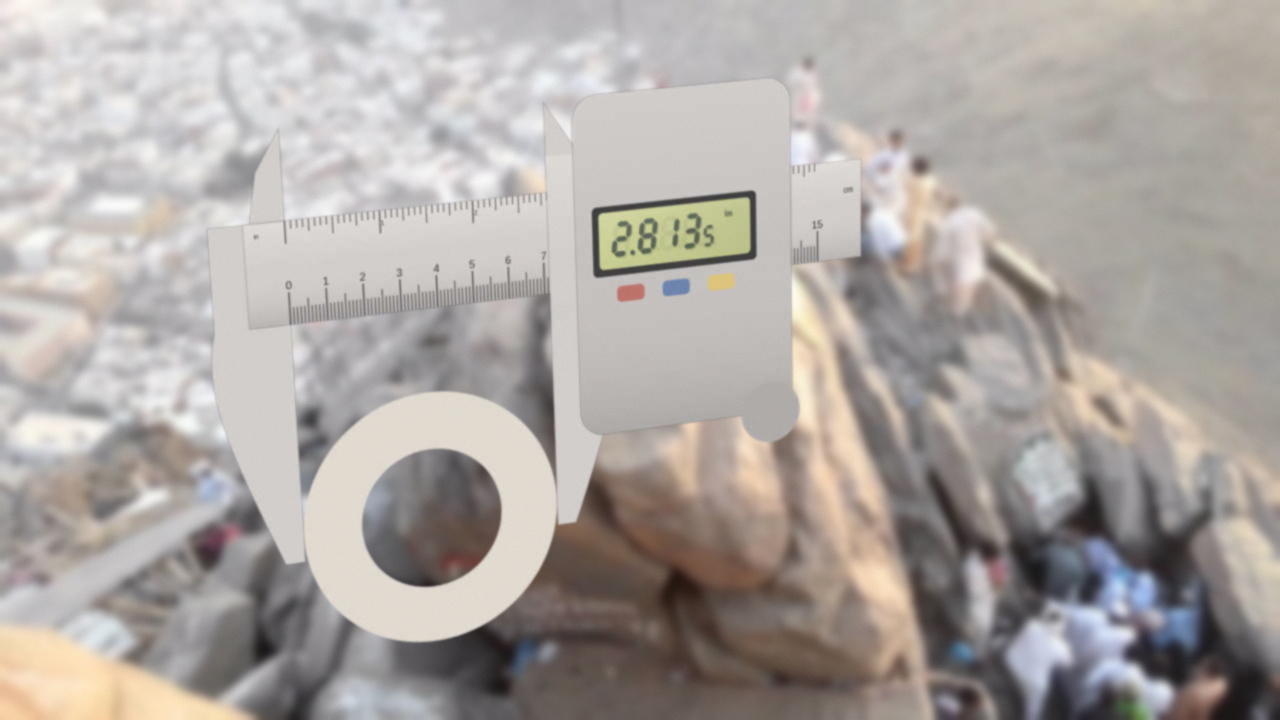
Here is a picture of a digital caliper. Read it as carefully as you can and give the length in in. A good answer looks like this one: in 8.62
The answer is in 2.8135
